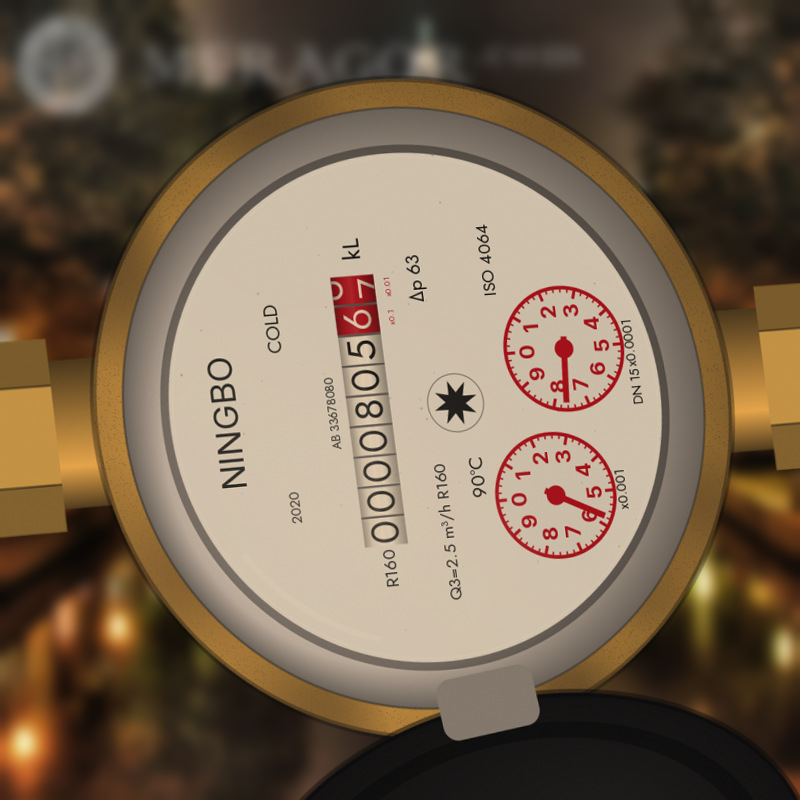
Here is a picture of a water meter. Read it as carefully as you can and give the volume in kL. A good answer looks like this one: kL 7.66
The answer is kL 805.6657
